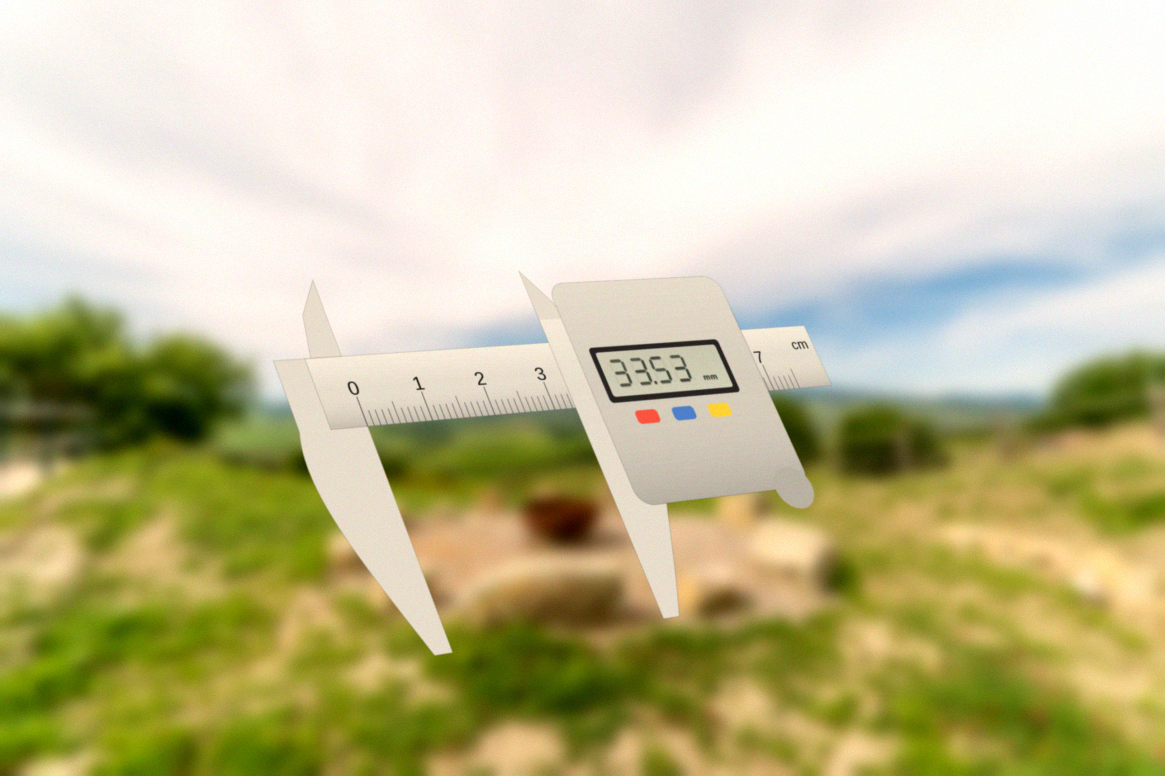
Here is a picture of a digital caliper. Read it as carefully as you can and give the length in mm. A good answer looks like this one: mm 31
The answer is mm 33.53
